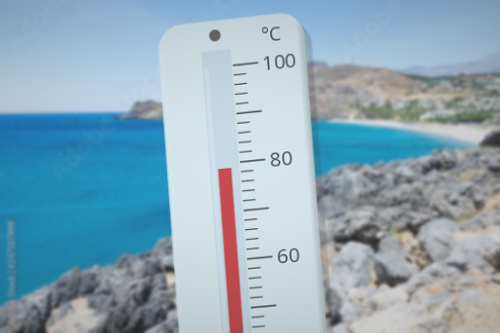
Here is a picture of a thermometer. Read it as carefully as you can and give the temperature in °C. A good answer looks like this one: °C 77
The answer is °C 79
